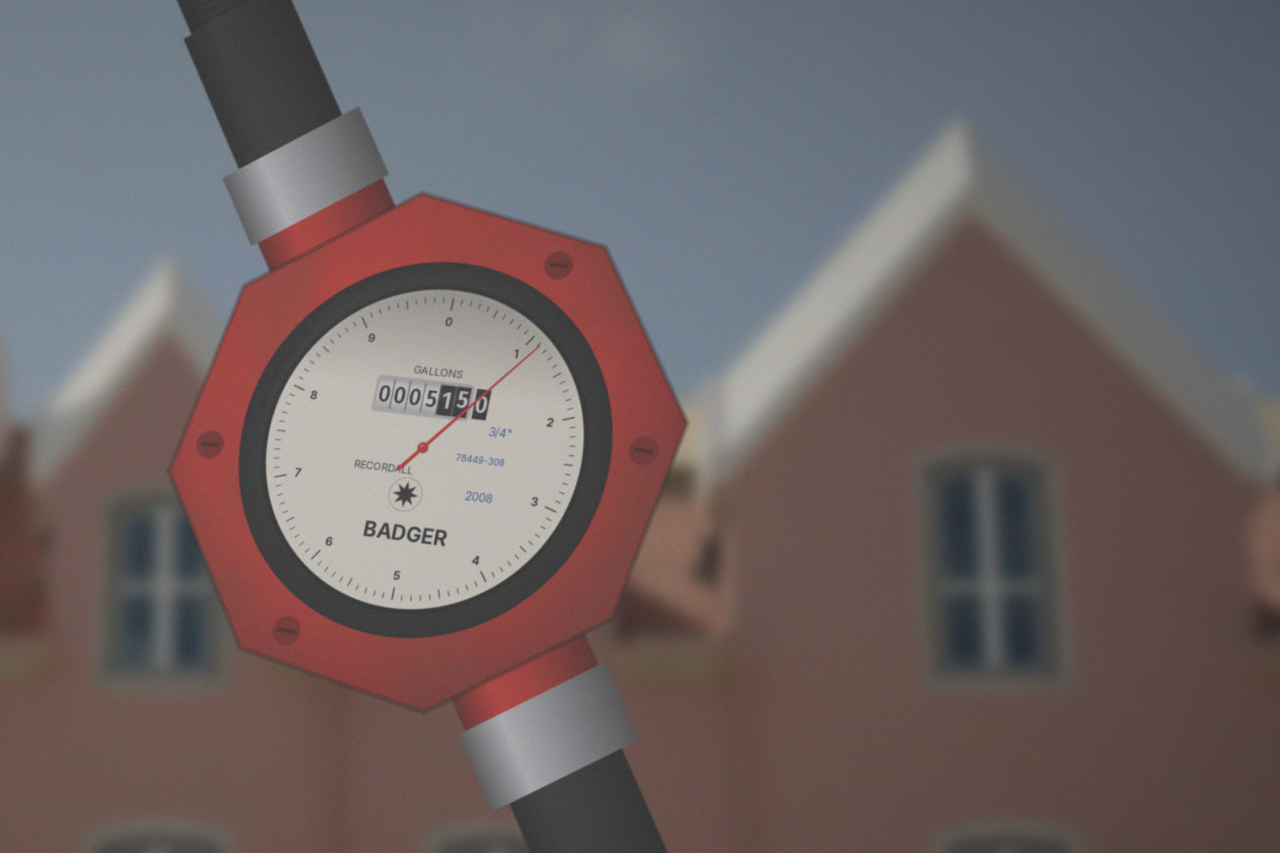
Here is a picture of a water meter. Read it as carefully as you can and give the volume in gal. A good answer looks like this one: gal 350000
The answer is gal 5151.1
